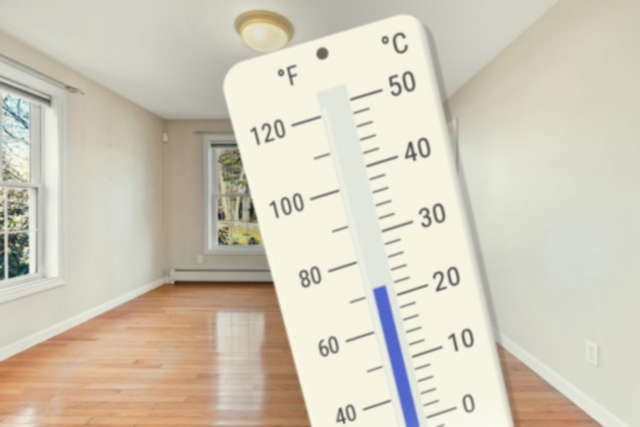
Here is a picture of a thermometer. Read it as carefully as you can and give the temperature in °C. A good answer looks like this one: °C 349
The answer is °C 22
